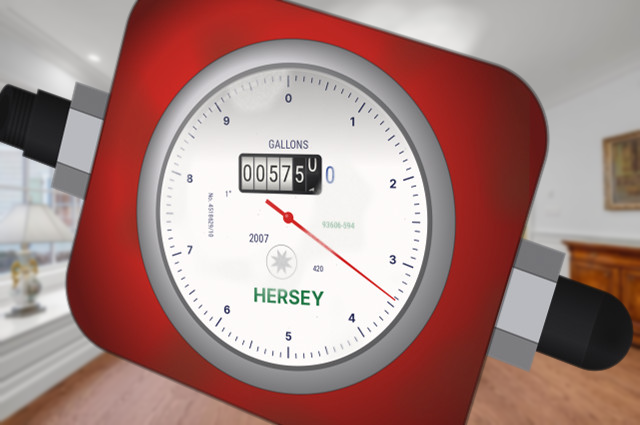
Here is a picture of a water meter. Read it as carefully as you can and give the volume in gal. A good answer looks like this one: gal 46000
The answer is gal 57503.4
